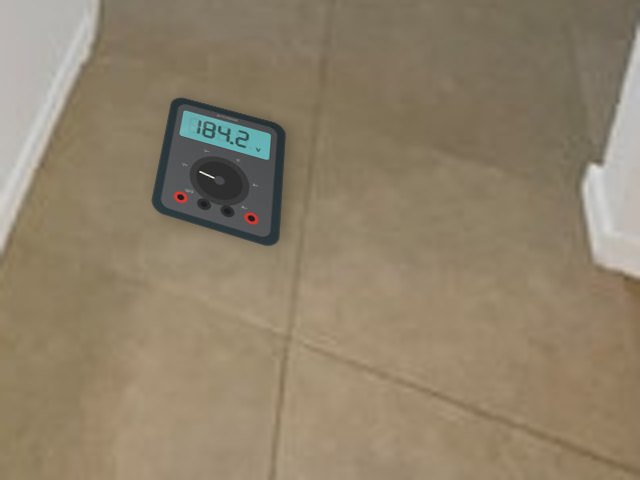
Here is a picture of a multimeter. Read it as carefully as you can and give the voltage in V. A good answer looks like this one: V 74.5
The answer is V 184.2
